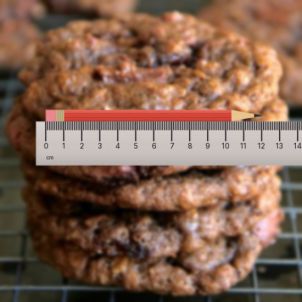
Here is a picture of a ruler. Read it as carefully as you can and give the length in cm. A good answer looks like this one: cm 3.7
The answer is cm 12
